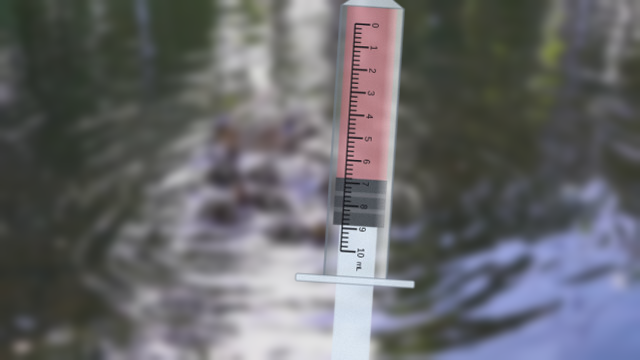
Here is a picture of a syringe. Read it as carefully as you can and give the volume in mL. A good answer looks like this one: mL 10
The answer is mL 6.8
